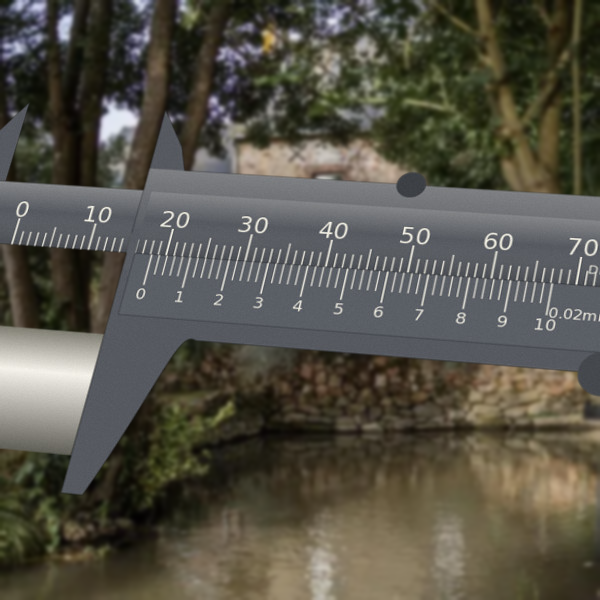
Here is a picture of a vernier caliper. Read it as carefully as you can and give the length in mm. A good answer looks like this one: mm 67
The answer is mm 18.2
